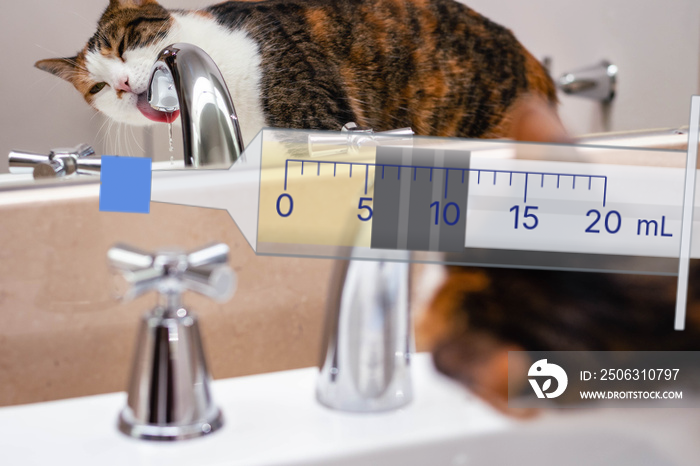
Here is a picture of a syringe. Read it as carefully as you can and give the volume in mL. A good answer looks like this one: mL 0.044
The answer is mL 5.5
